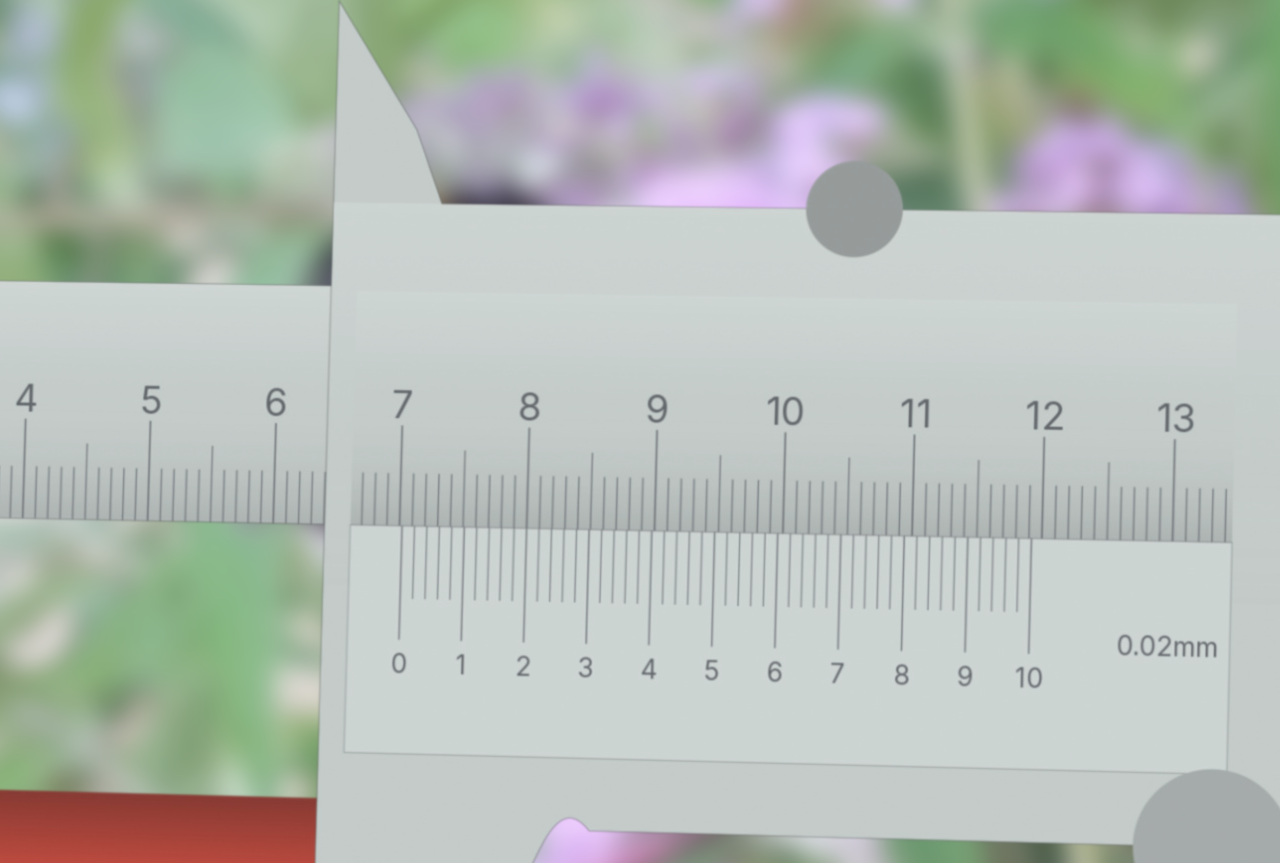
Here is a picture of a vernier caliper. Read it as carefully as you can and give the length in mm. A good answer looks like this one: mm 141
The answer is mm 70.2
